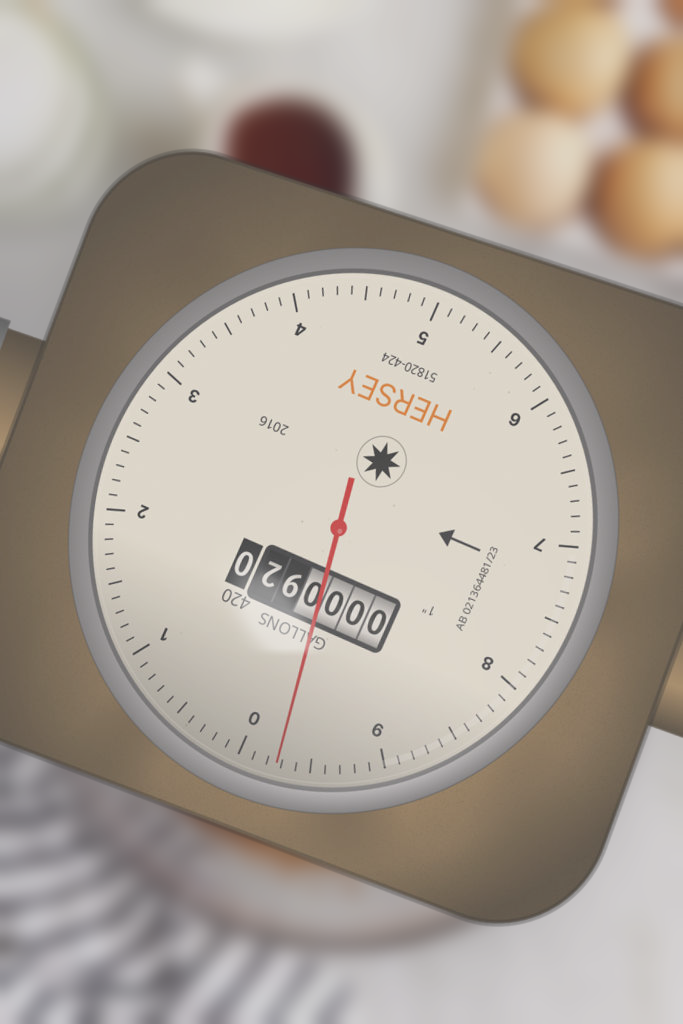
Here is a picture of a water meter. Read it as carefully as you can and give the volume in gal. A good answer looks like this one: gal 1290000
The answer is gal 919.7
